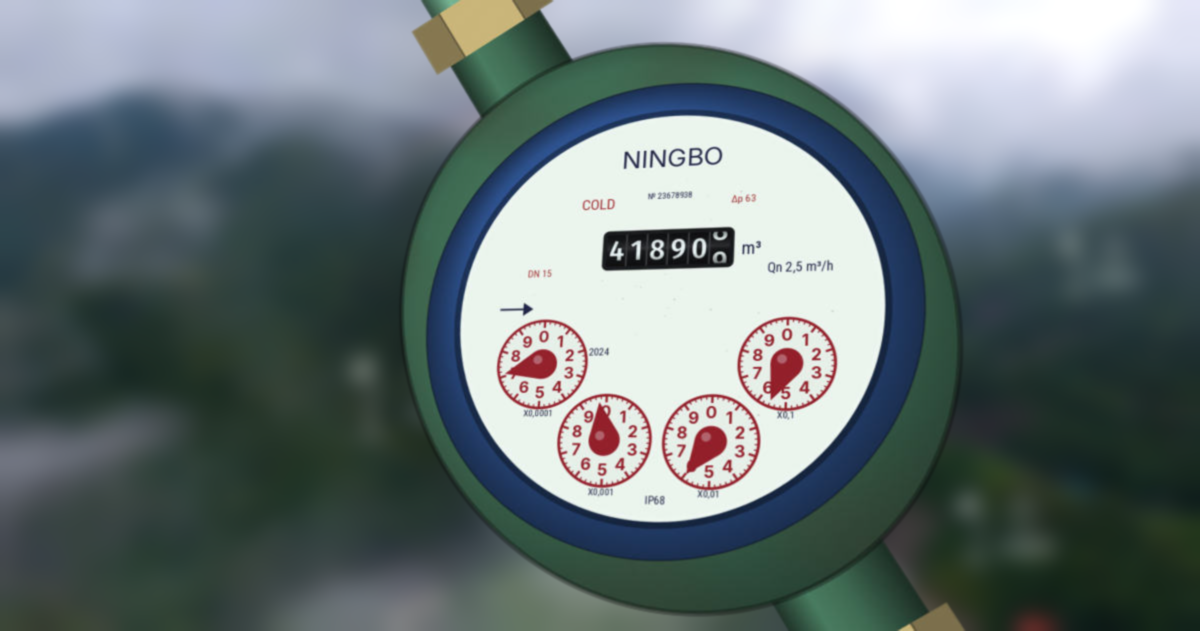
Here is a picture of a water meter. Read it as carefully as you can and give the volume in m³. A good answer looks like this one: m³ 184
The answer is m³ 418908.5597
